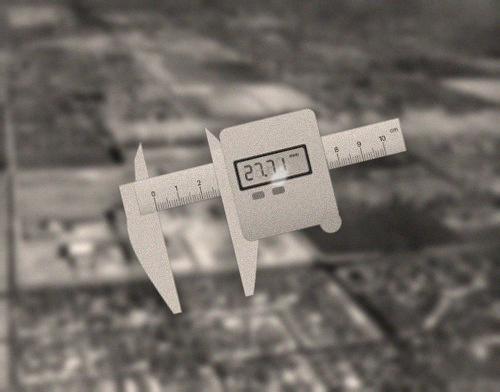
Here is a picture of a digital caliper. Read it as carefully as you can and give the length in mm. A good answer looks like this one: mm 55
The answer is mm 27.71
